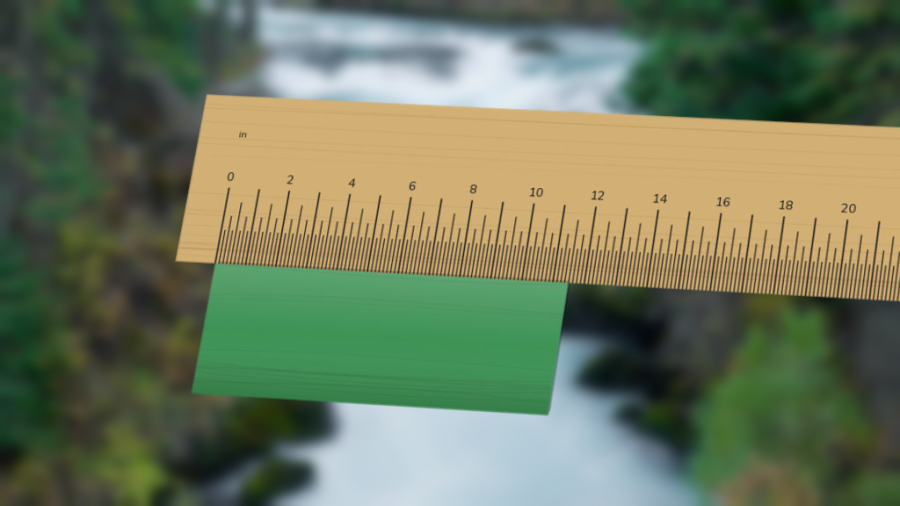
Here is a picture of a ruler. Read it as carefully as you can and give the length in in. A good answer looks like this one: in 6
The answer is in 11.5
